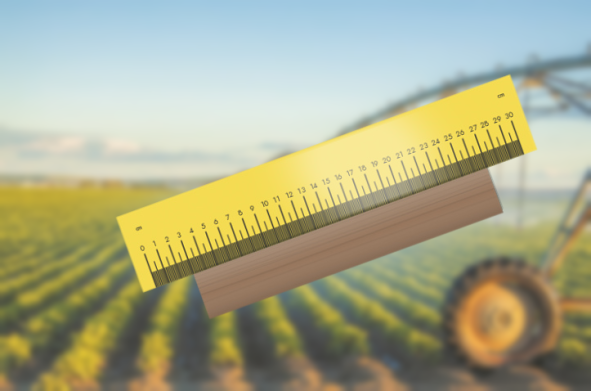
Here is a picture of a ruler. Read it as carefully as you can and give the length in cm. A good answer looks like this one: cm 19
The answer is cm 24
